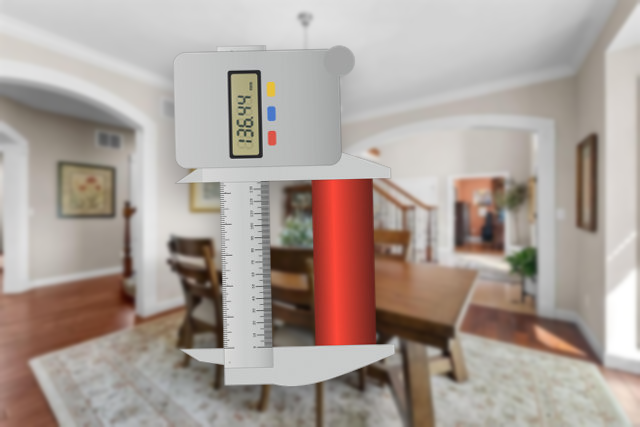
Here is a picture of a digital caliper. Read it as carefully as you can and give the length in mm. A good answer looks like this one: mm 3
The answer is mm 136.44
